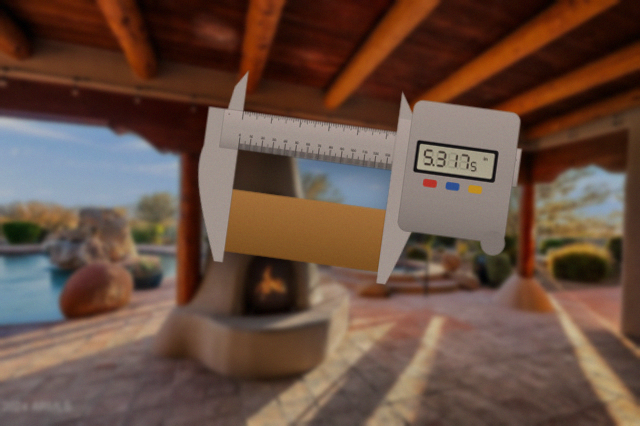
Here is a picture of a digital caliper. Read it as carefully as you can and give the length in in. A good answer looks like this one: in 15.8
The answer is in 5.3175
